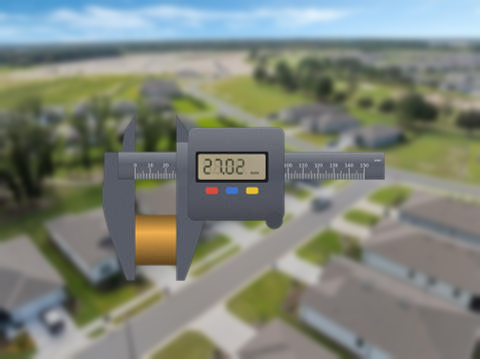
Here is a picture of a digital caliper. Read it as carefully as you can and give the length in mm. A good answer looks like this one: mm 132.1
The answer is mm 27.02
